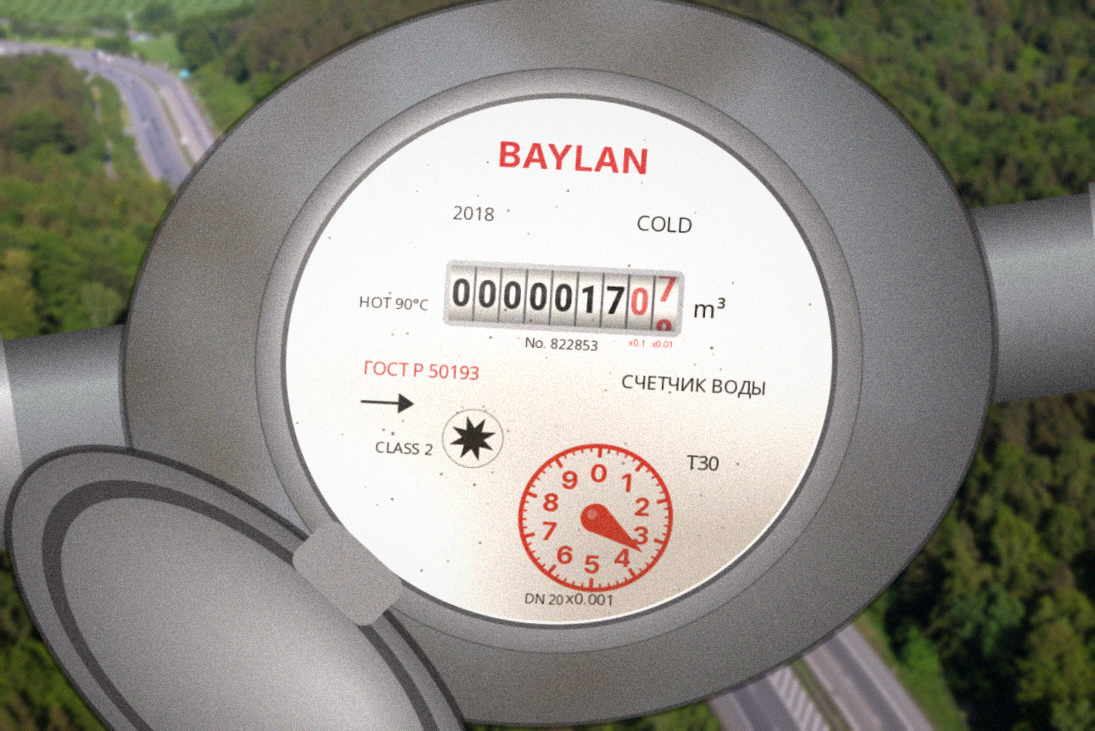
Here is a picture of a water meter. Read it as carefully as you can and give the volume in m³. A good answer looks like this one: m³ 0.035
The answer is m³ 17.073
